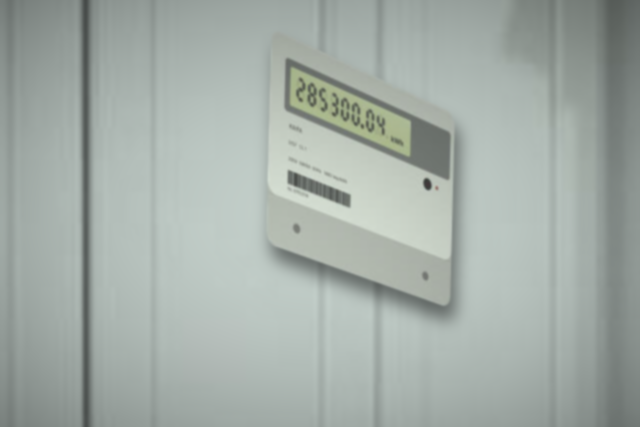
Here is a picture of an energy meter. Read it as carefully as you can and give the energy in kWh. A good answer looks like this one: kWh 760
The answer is kWh 285300.04
